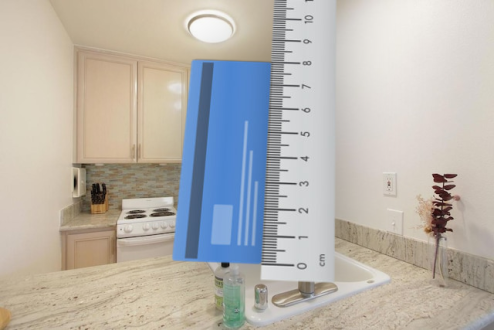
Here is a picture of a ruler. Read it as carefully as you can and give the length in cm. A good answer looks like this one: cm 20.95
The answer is cm 8
